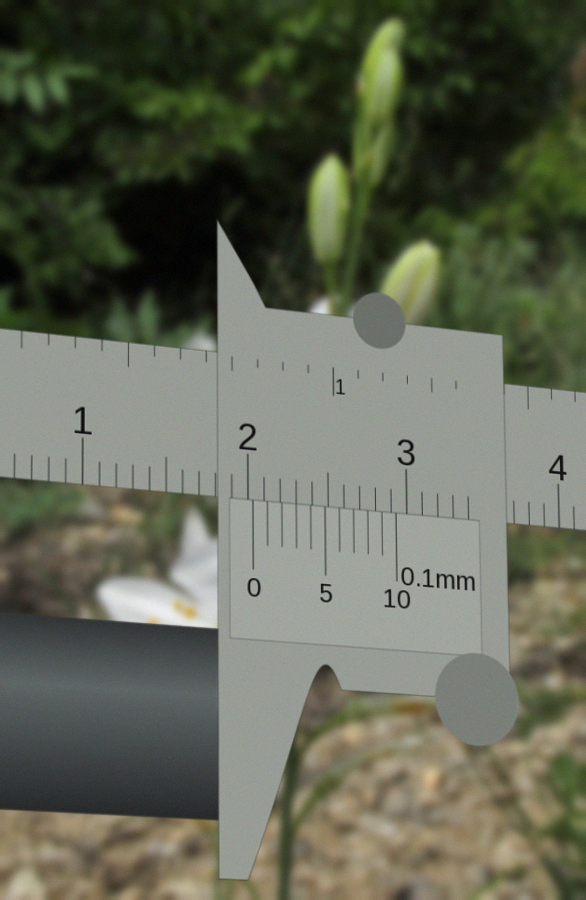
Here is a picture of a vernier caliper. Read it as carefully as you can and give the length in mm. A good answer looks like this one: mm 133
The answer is mm 20.3
